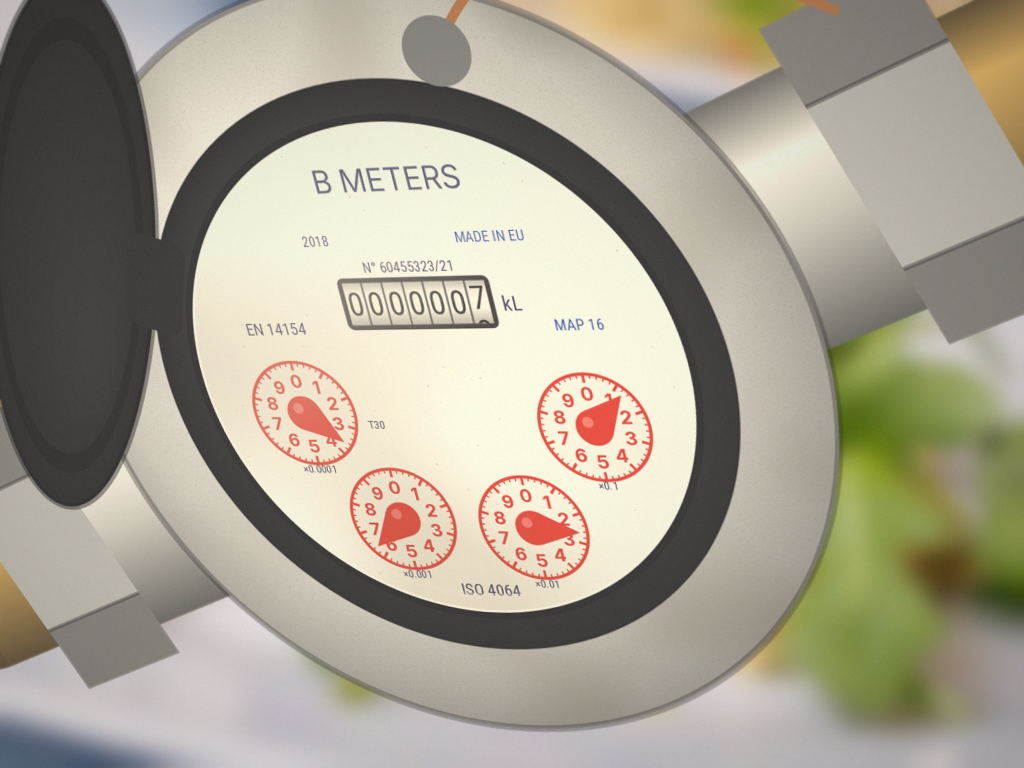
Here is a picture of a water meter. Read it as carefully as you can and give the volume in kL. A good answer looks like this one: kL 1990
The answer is kL 7.1263
